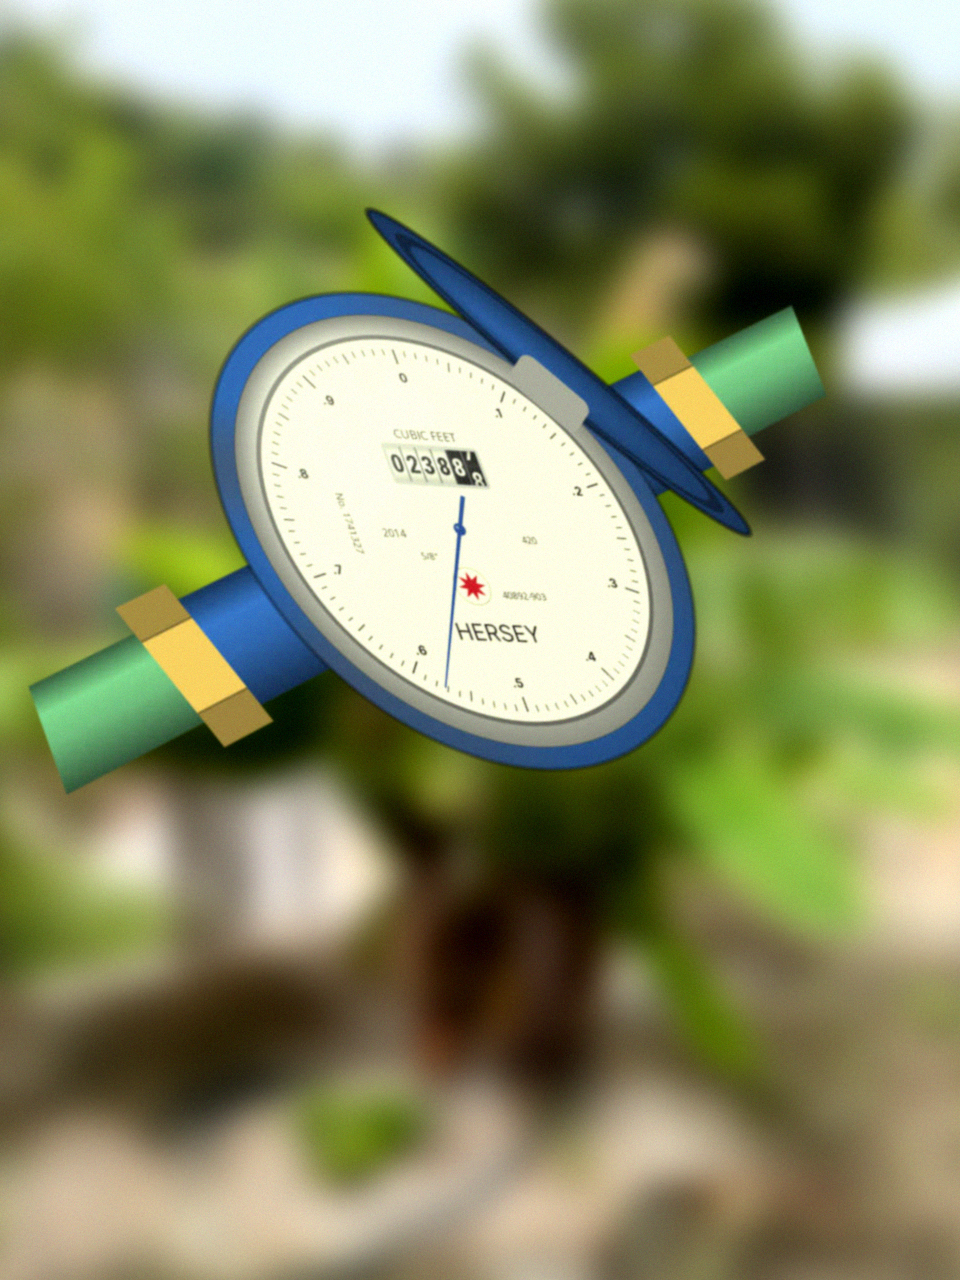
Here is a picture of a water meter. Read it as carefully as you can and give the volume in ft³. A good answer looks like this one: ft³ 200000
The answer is ft³ 23887.57
